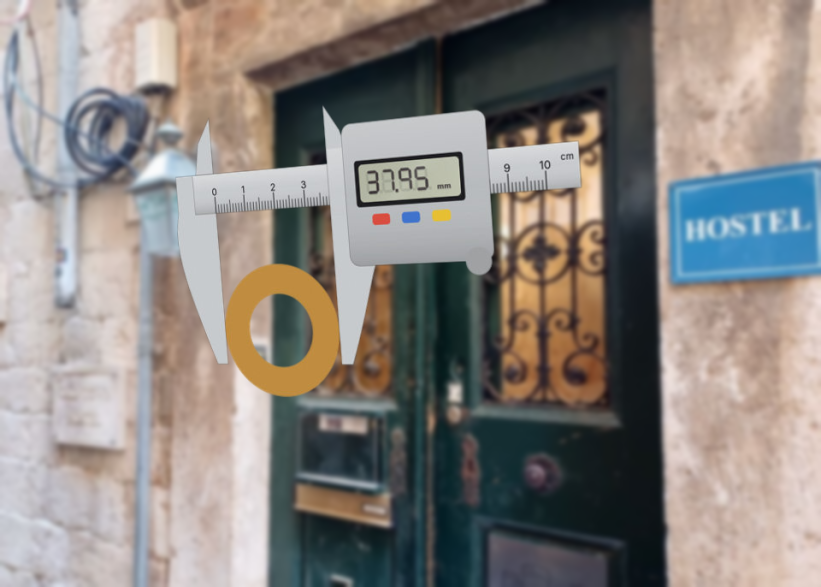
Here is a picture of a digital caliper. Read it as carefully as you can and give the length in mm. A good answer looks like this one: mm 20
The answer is mm 37.95
